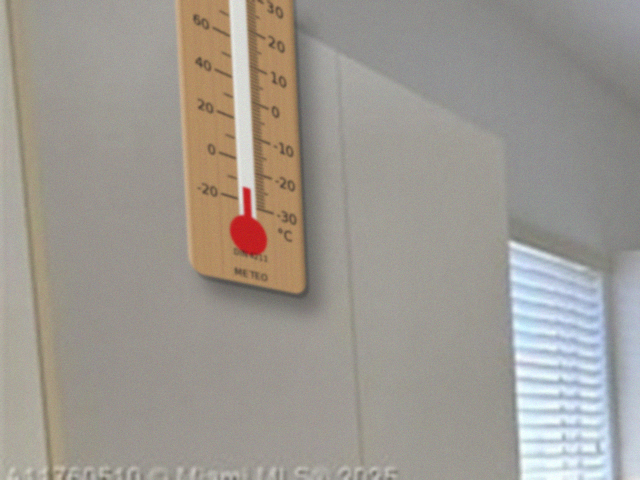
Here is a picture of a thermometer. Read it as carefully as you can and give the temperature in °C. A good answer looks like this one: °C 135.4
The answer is °C -25
